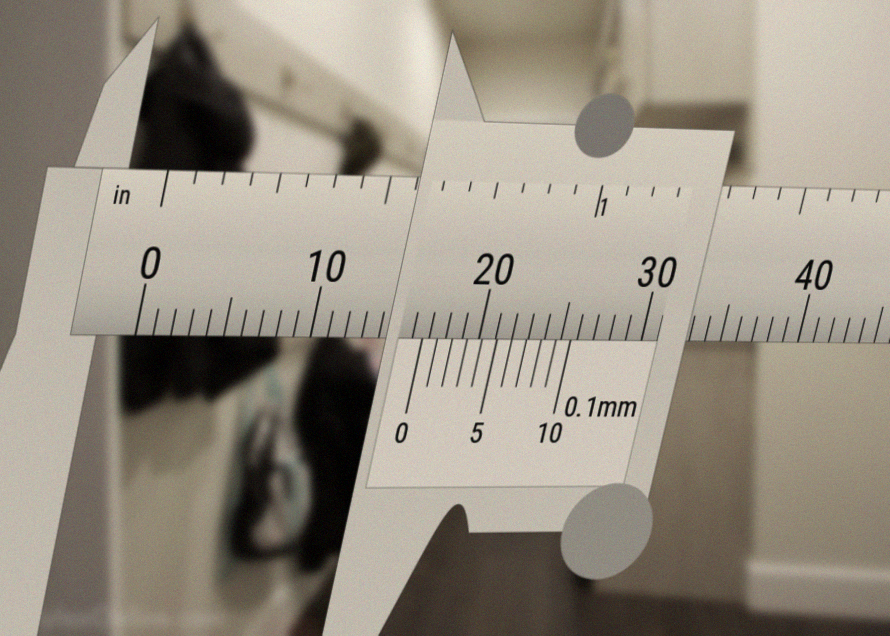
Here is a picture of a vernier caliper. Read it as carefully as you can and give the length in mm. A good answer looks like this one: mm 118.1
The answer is mm 16.6
